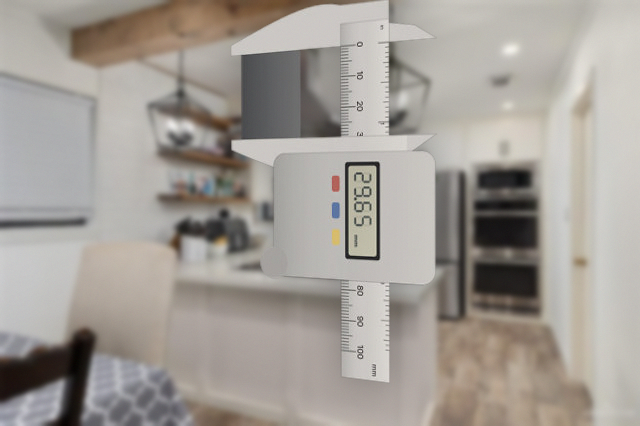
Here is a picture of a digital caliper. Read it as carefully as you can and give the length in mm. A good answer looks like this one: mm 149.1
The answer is mm 29.65
